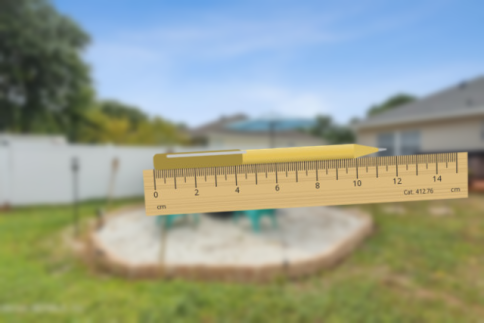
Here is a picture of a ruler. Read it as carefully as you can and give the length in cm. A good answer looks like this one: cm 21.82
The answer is cm 11.5
